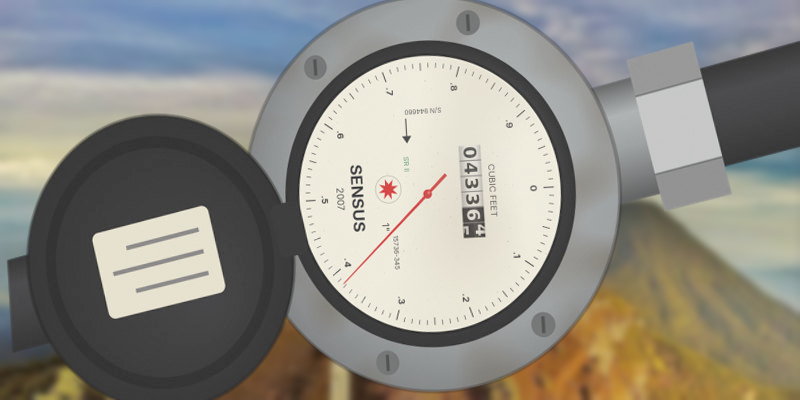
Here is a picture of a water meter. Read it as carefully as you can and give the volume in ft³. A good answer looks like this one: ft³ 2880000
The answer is ft³ 43364.38
